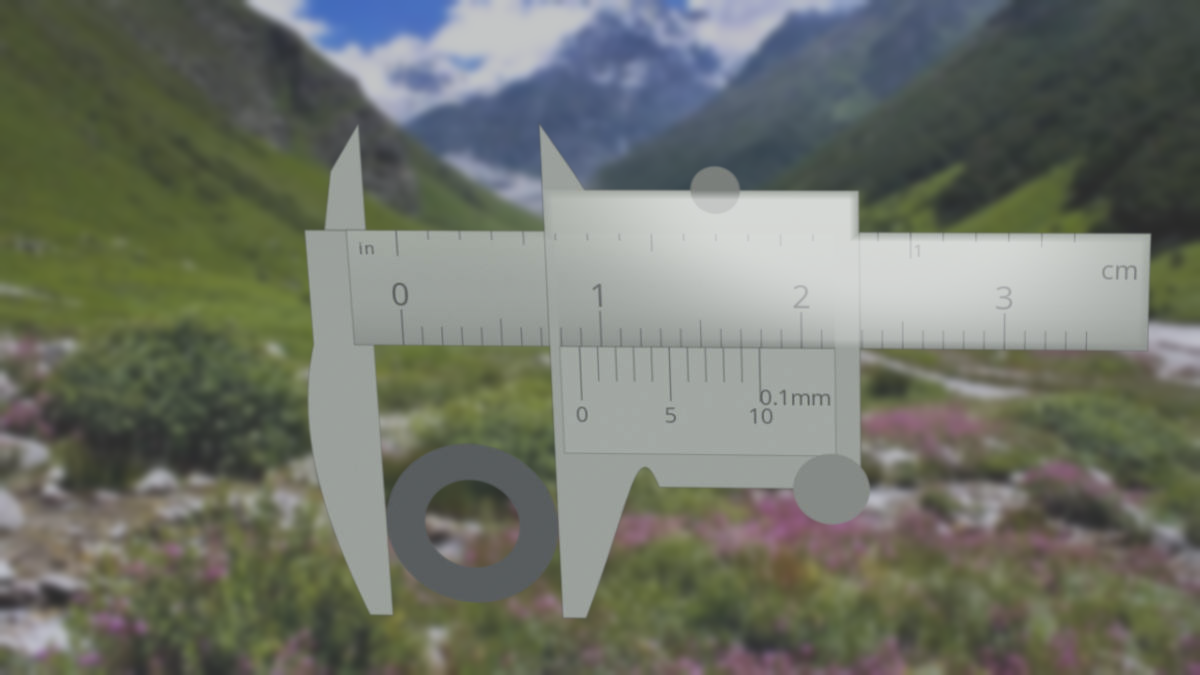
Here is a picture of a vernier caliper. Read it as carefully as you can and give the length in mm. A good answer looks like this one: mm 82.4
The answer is mm 8.9
